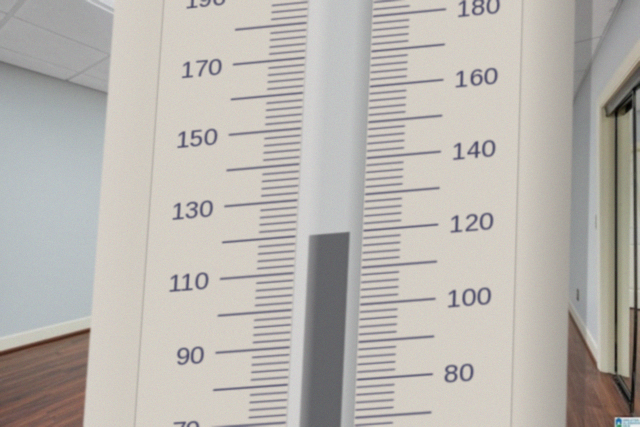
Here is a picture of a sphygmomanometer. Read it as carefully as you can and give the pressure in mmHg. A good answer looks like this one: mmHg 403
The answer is mmHg 120
